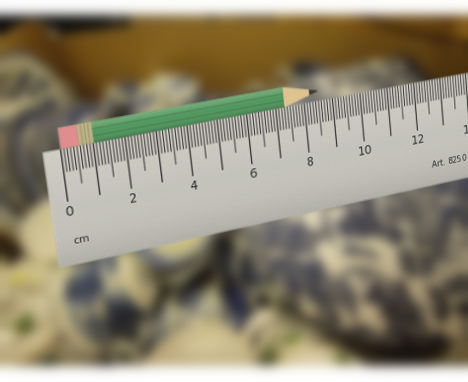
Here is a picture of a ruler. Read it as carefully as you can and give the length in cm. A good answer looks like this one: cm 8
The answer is cm 8.5
